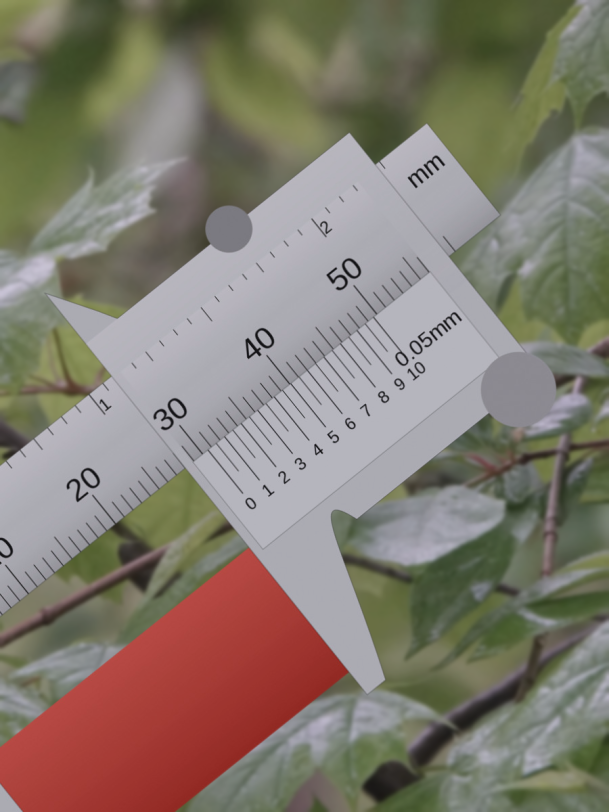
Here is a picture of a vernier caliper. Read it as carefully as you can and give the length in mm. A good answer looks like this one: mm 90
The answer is mm 30.6
